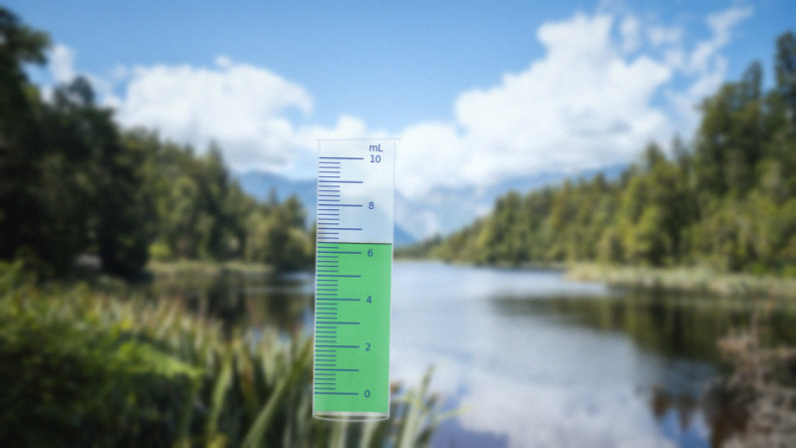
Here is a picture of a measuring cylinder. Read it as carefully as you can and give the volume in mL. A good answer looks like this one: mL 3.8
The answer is mL 6.4
